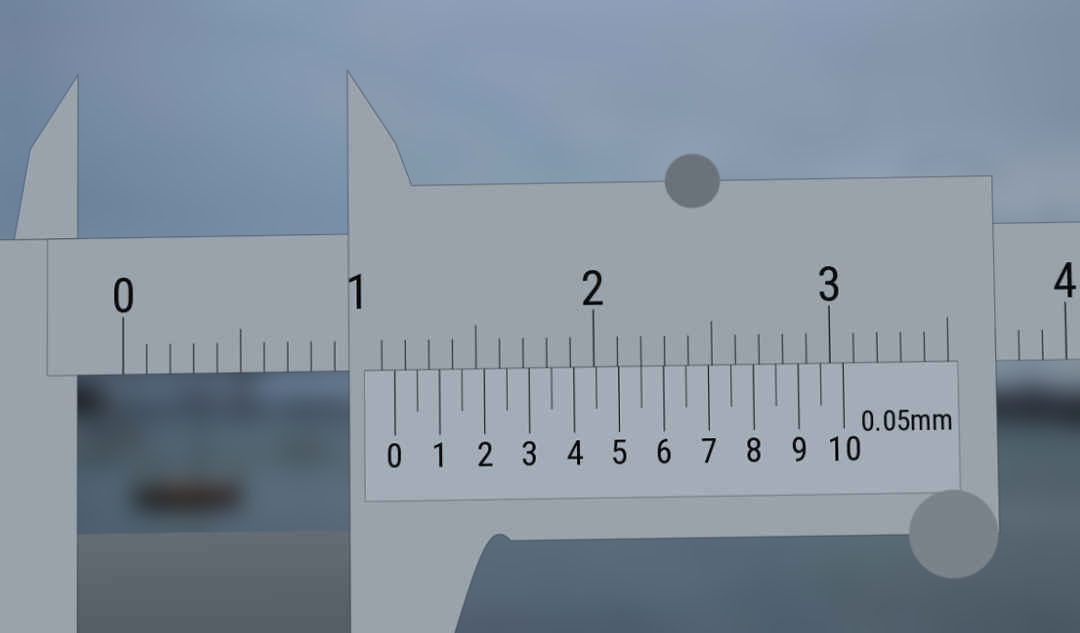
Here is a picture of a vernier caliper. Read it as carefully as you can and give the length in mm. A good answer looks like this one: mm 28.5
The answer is mm 11.55
